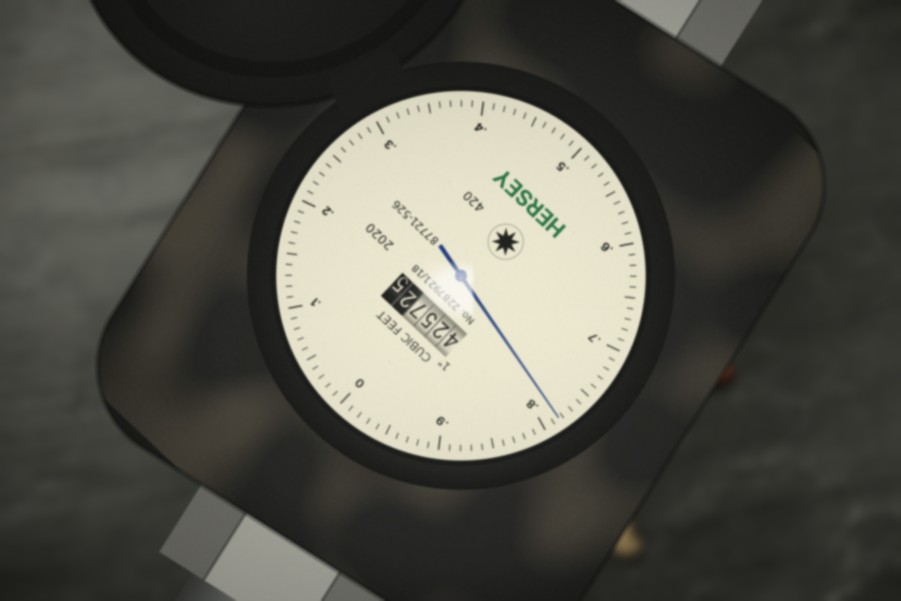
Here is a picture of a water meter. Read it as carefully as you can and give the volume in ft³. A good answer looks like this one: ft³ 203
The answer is ft³ 425724.78
